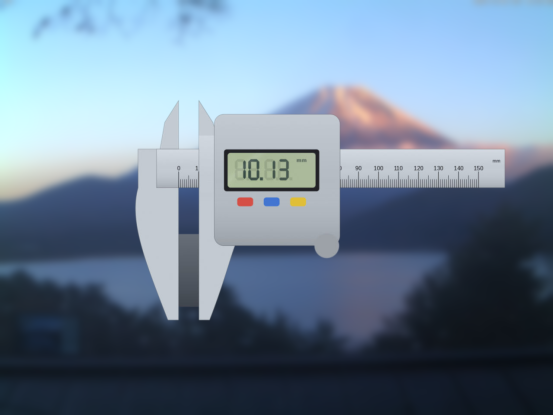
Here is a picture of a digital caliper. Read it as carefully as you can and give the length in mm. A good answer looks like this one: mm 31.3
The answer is mm 10.13
